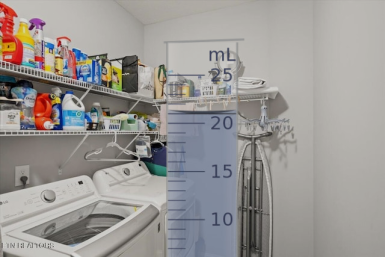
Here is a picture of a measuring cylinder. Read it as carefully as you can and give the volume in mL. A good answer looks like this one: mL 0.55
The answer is mL 21
